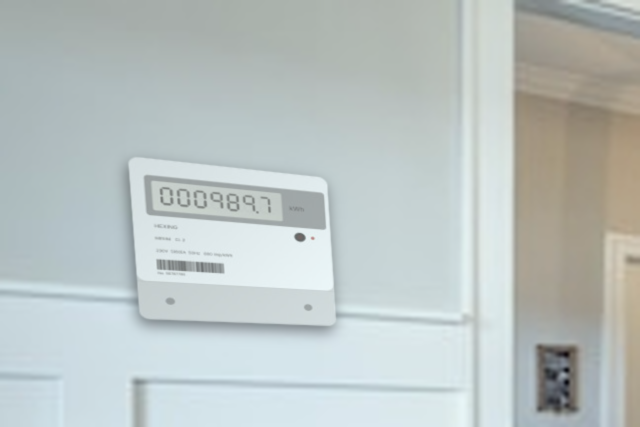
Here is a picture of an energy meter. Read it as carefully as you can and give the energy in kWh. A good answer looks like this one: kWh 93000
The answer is kWh 989.7
